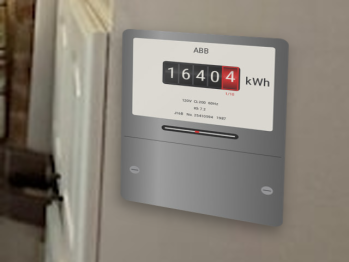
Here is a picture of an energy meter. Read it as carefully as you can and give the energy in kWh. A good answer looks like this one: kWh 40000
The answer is kWh 1640.4
